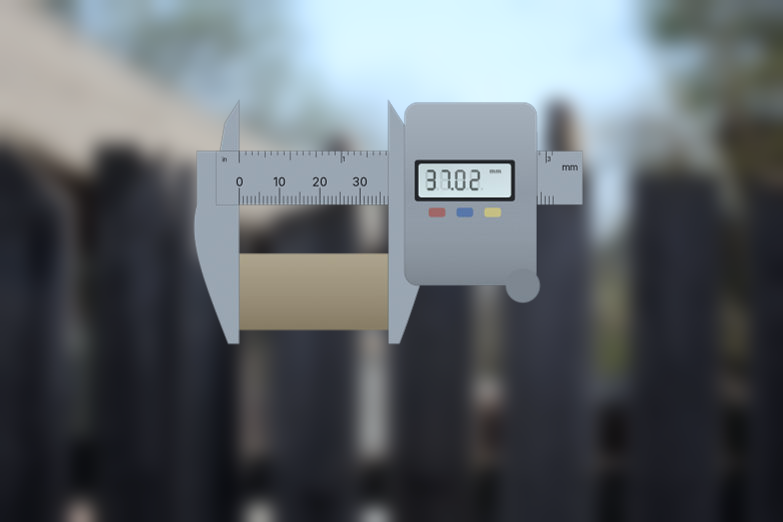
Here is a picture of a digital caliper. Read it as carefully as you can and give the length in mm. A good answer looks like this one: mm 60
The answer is mm 37.02
